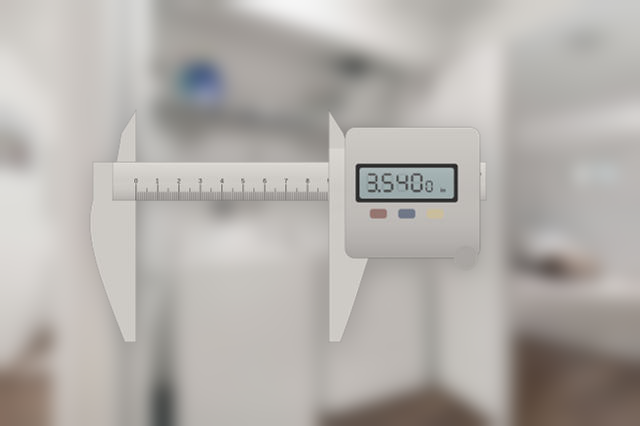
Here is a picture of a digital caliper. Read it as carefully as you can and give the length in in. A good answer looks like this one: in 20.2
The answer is in 3.5400
